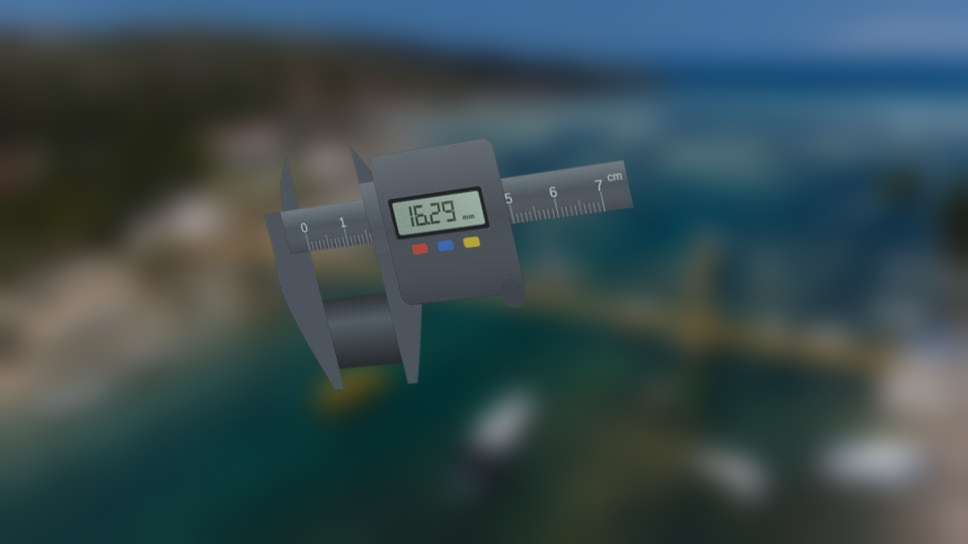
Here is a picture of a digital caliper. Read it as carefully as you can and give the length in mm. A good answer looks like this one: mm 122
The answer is mm 16.29
